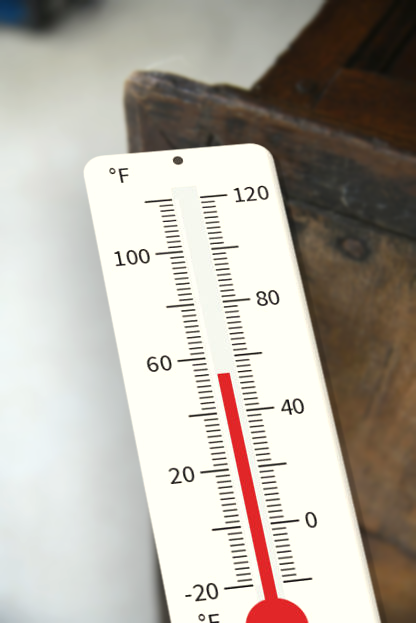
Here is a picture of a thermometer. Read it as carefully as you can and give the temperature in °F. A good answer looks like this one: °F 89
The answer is °F 54
